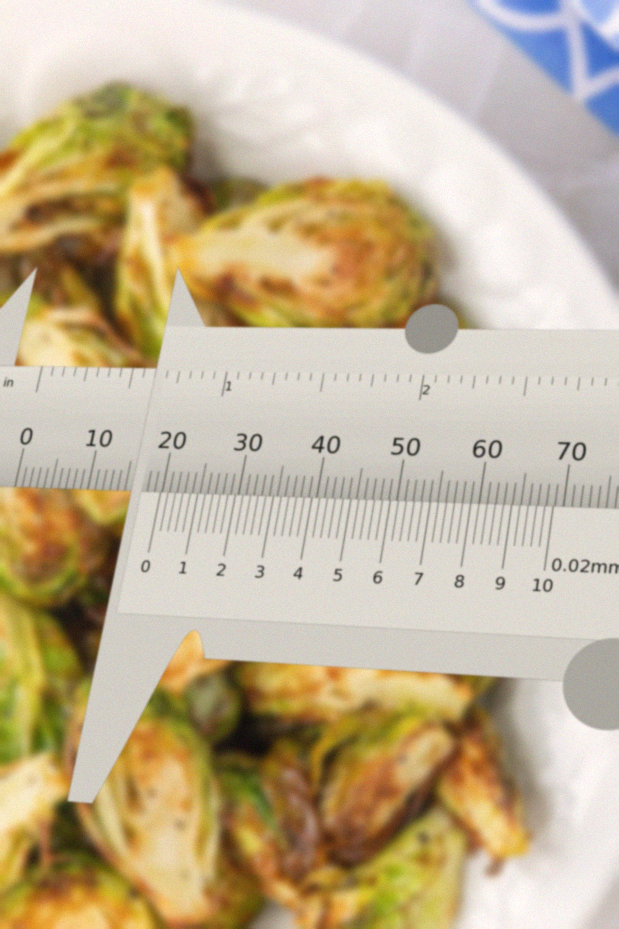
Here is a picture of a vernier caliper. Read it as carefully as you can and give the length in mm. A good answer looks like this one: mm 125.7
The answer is mm 19.8
